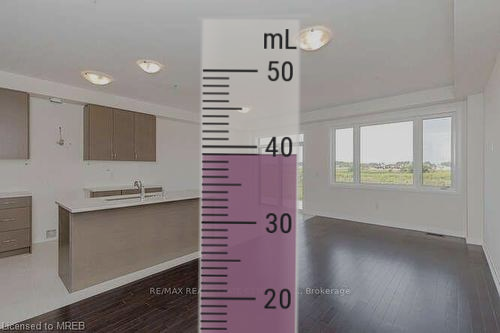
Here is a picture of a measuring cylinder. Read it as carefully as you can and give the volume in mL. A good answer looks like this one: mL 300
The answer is mL 39
